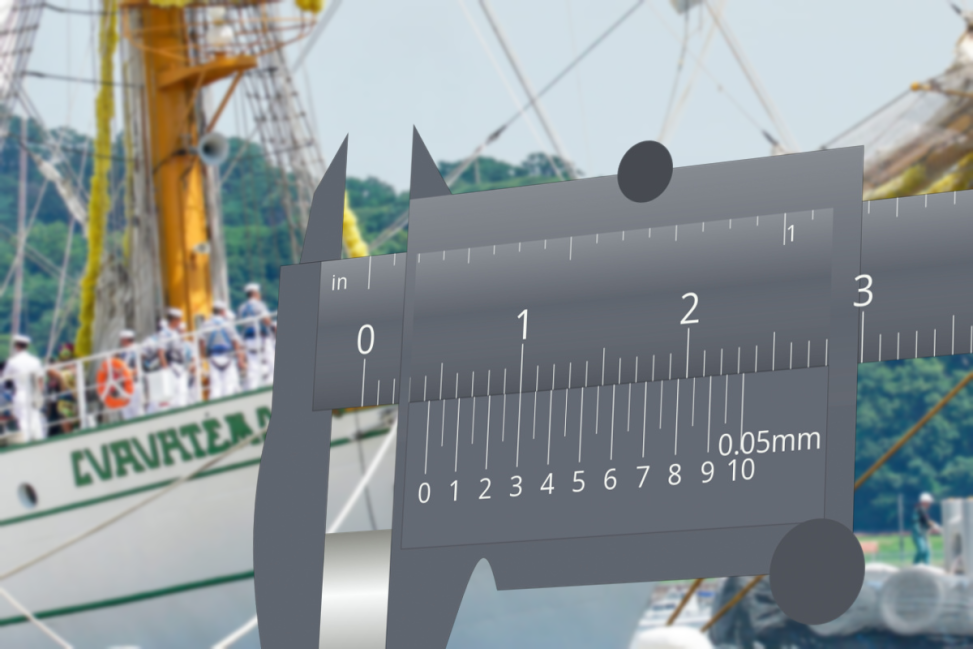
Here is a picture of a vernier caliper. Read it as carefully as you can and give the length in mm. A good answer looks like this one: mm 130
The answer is mm 4.3
